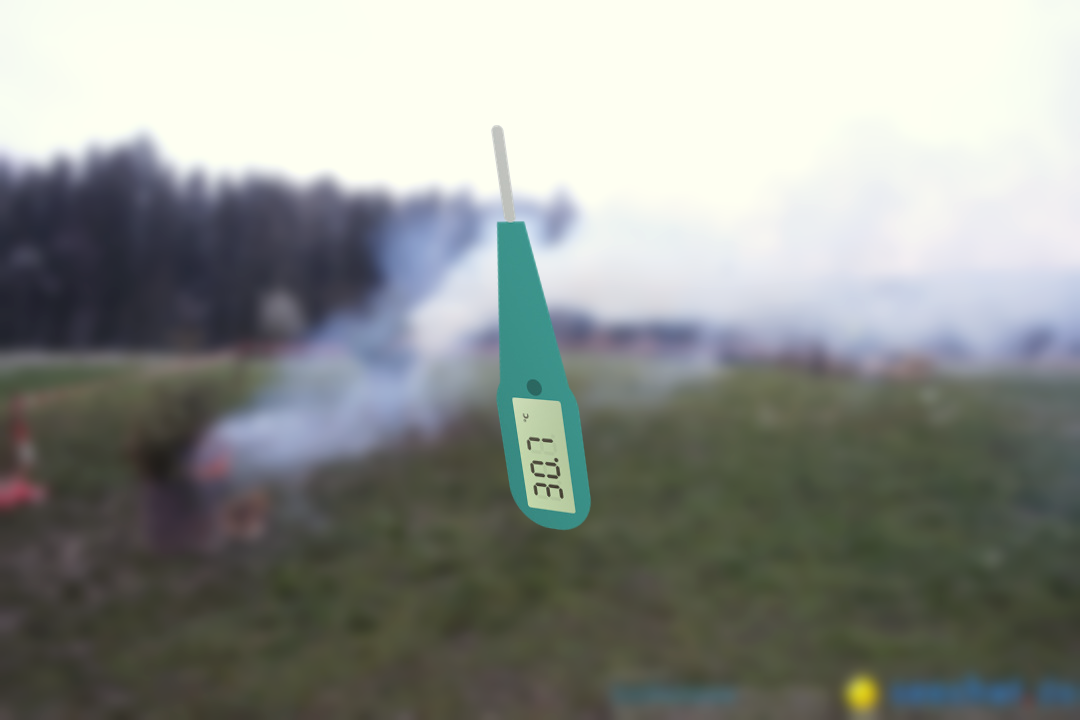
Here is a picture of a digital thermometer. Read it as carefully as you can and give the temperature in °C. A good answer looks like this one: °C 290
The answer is °C 30.7
